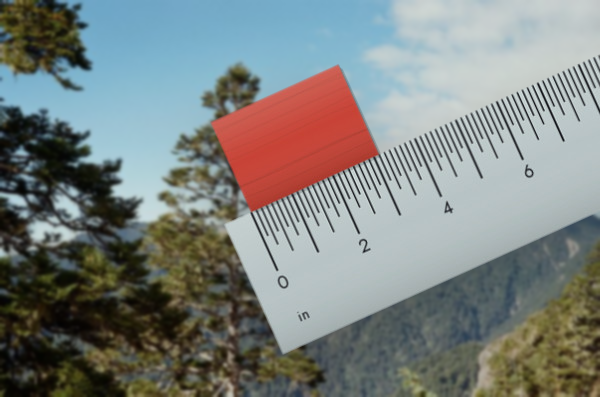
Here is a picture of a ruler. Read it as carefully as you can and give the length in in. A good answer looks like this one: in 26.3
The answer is in 3.125
